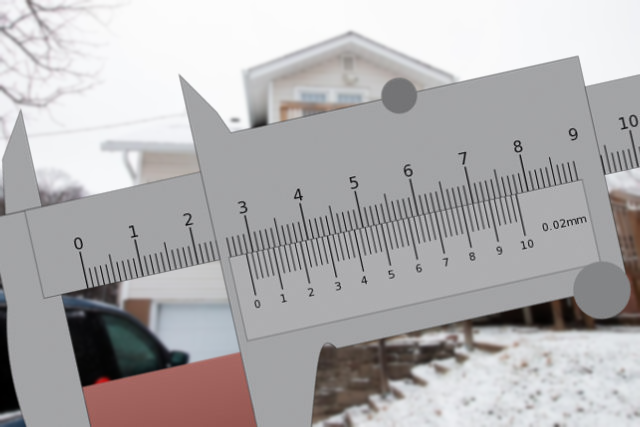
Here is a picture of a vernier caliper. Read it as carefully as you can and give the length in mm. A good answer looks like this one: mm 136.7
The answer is mm 28.8
